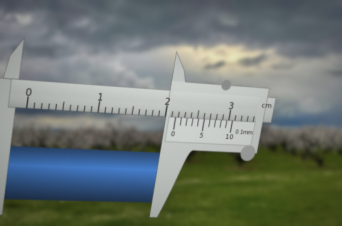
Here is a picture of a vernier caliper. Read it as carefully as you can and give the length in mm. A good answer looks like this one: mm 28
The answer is mm 21.6
